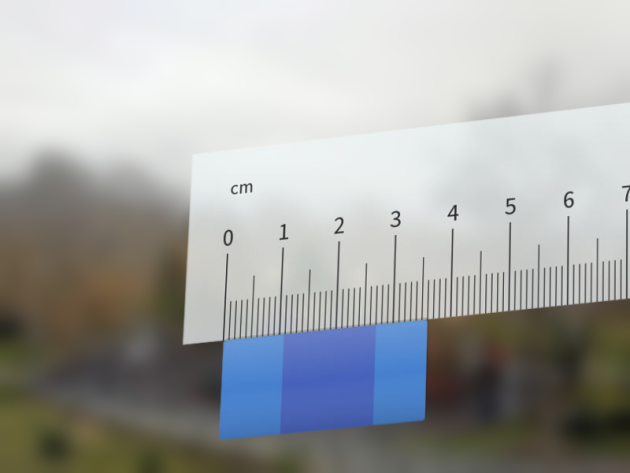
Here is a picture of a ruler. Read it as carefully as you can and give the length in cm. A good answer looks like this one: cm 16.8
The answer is cm 3.6
